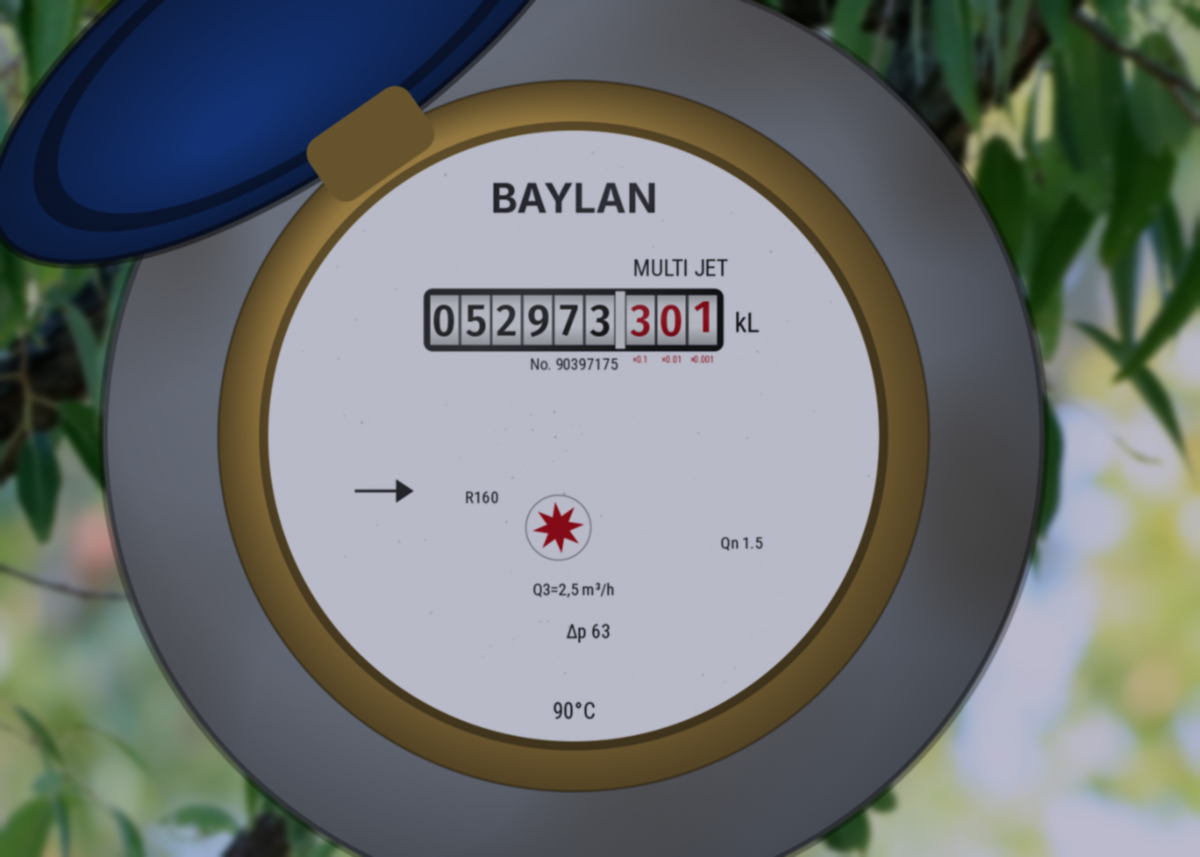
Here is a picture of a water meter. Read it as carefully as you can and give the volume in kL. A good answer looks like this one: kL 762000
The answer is kL 52973.301
